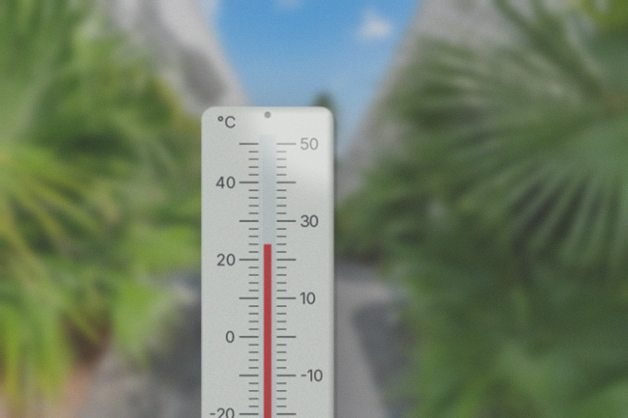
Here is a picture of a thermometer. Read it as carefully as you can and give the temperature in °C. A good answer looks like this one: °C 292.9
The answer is °C 24
